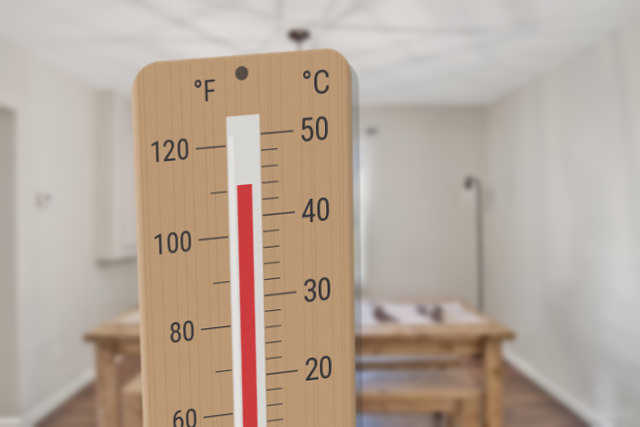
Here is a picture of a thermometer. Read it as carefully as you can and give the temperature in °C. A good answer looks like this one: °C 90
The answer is °C 44
